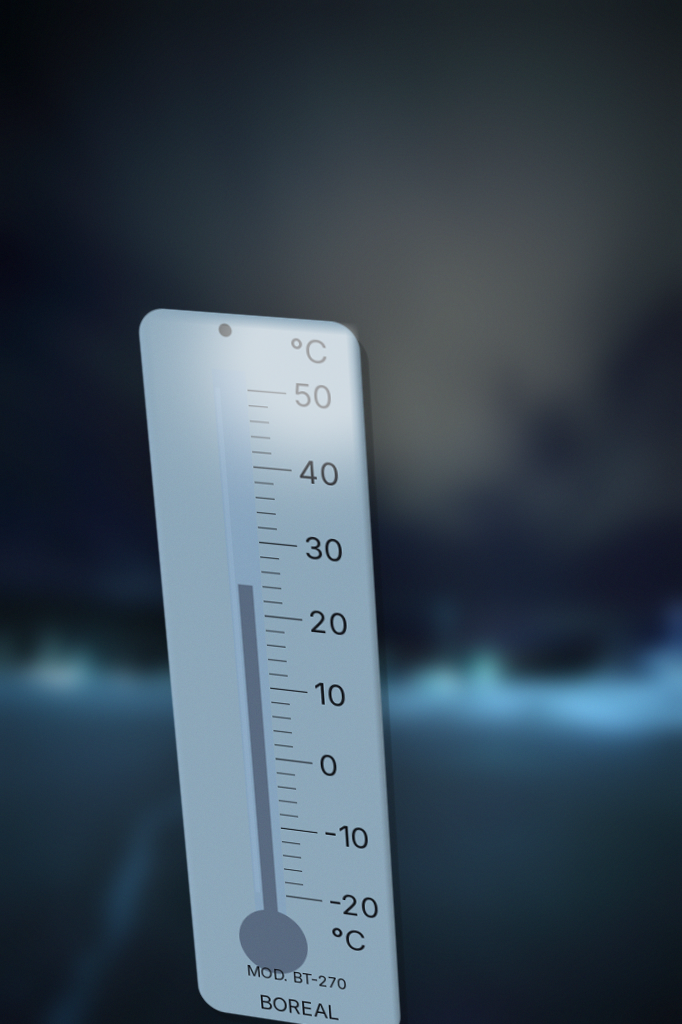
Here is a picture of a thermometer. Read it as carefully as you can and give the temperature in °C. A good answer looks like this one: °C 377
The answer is °C 24
